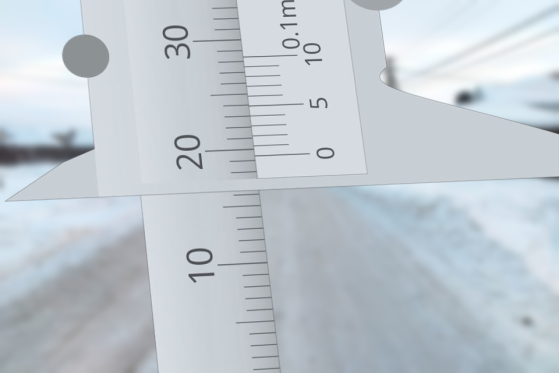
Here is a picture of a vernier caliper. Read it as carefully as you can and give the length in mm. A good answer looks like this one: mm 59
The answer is mm 19.4
